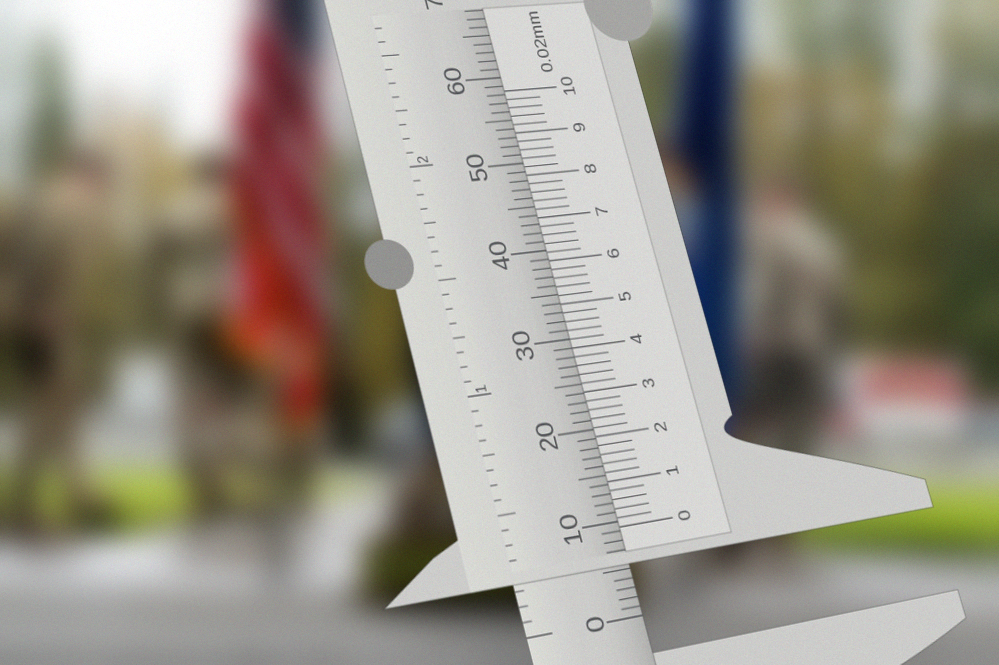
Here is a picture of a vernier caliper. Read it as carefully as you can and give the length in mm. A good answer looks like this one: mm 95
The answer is mm 9.4
